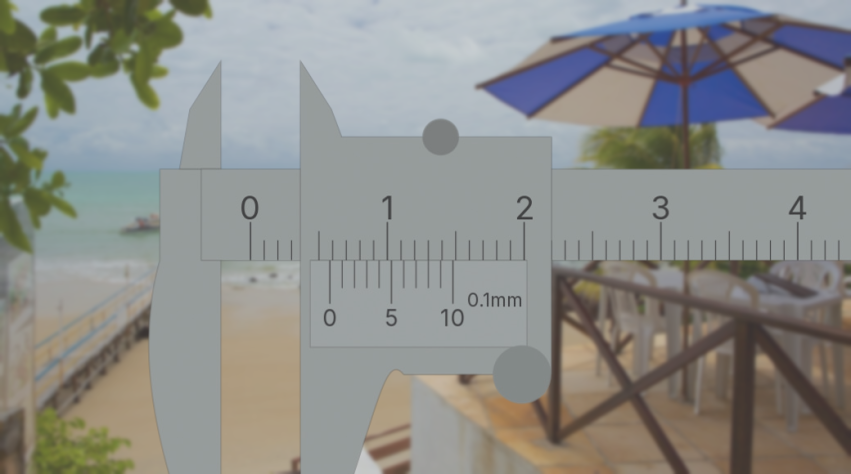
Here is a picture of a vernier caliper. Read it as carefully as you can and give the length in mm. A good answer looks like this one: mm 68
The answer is mm 5.8
